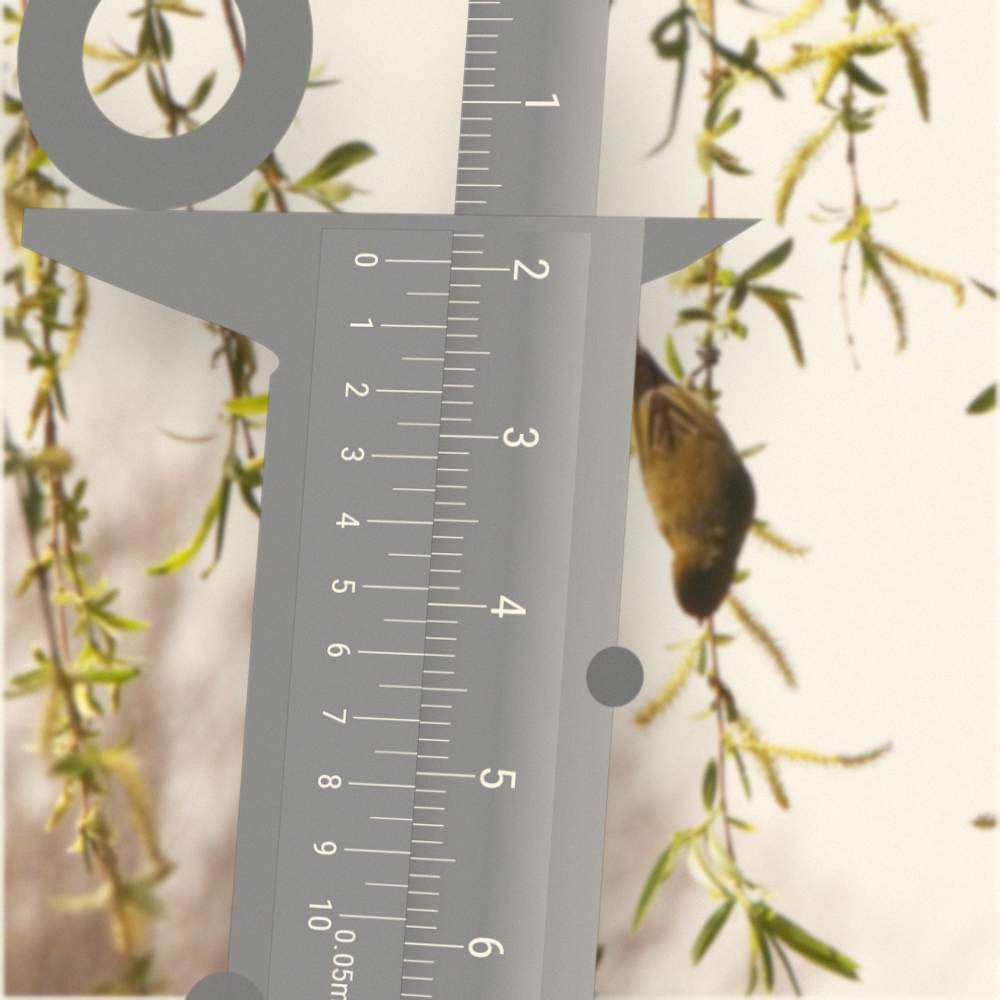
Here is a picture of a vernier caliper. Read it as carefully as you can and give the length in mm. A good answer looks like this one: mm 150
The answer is mm 19.6
